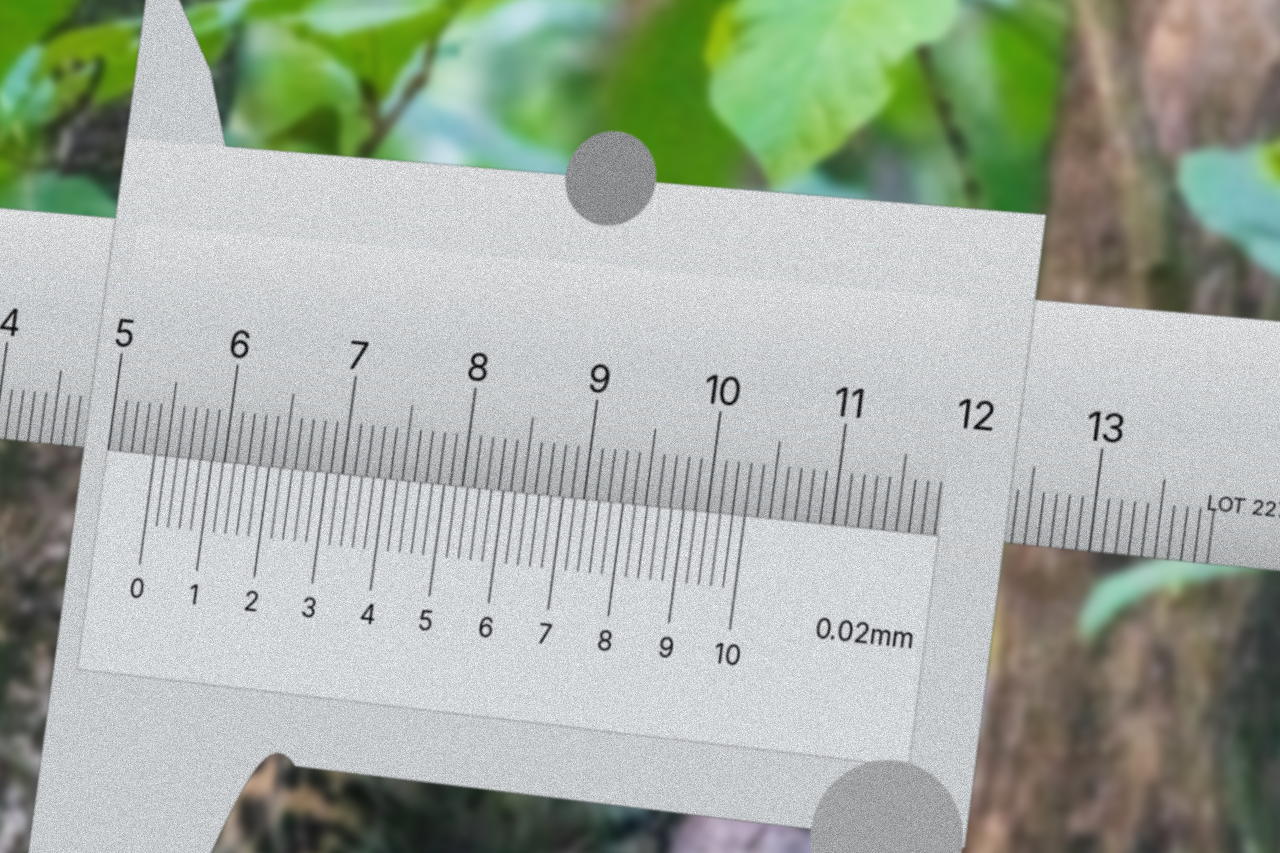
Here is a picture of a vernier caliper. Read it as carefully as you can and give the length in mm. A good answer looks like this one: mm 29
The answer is mm 54.0
